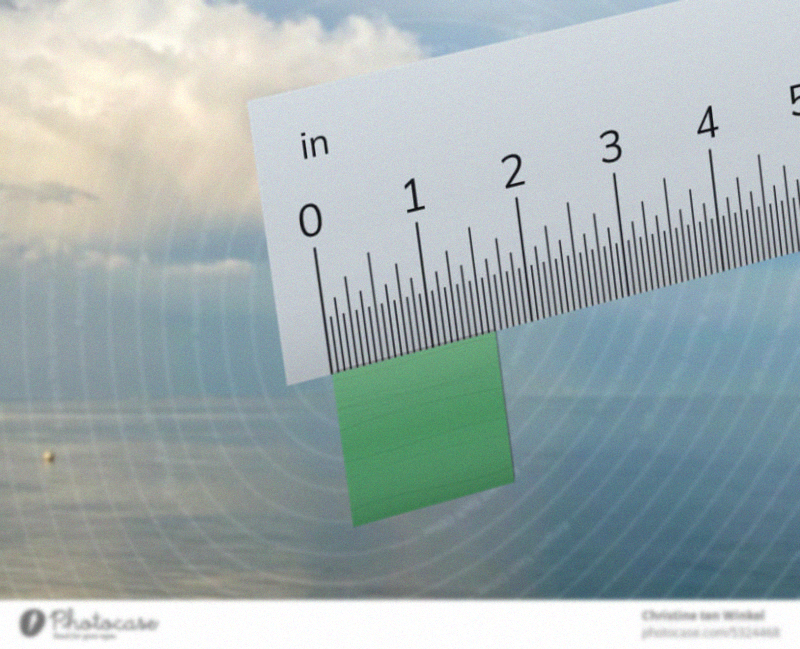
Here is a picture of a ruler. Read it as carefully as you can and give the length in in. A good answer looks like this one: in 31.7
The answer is in 1.625
